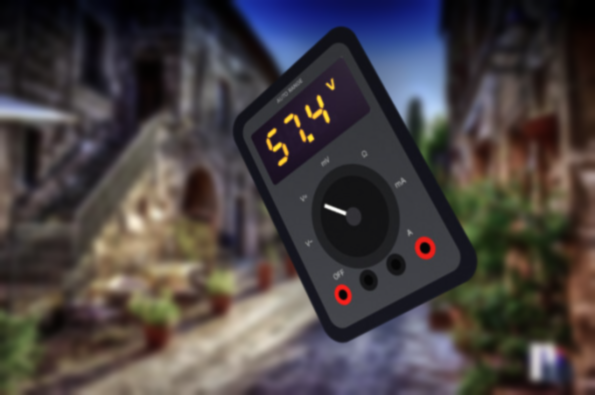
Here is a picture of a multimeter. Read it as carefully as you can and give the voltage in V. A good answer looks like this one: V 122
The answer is V 57.4
